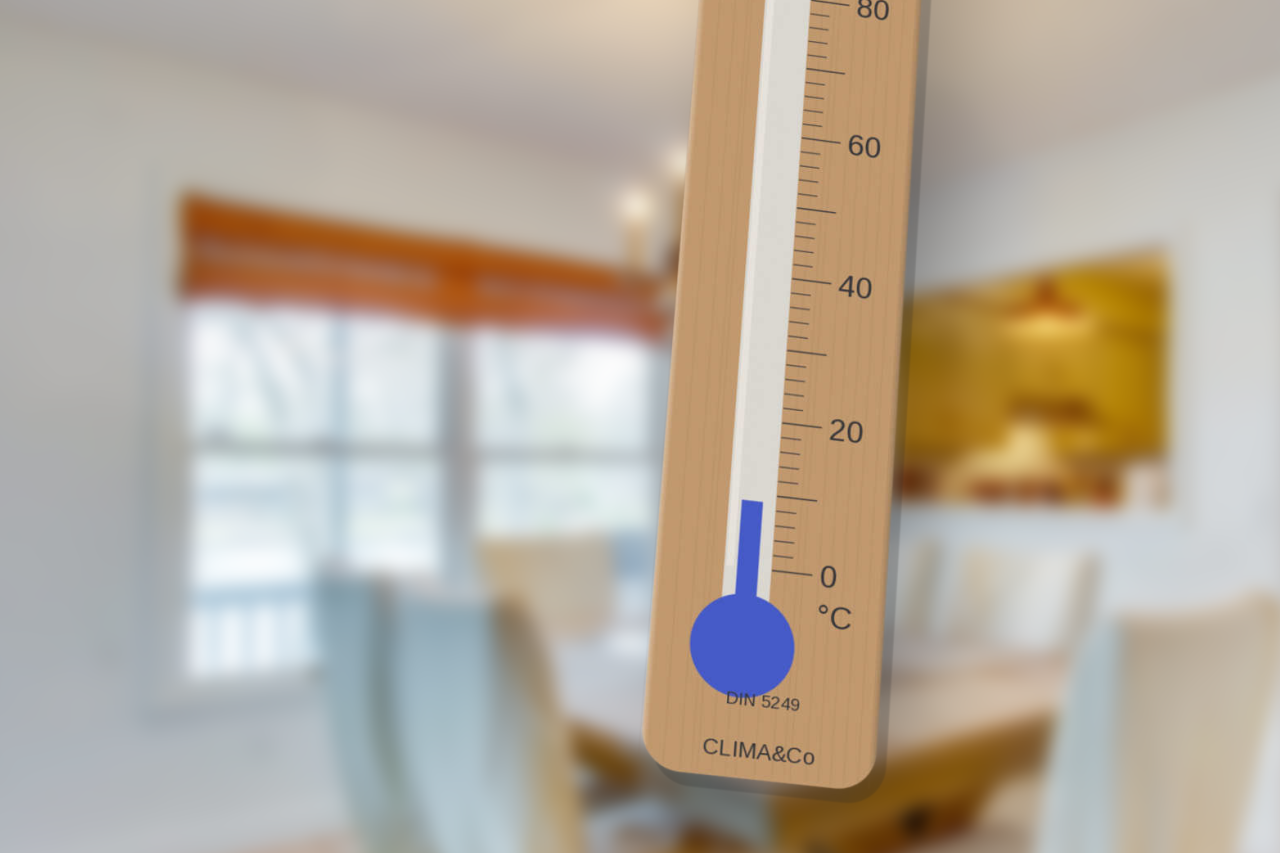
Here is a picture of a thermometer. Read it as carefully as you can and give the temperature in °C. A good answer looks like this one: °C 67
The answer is °C 9
